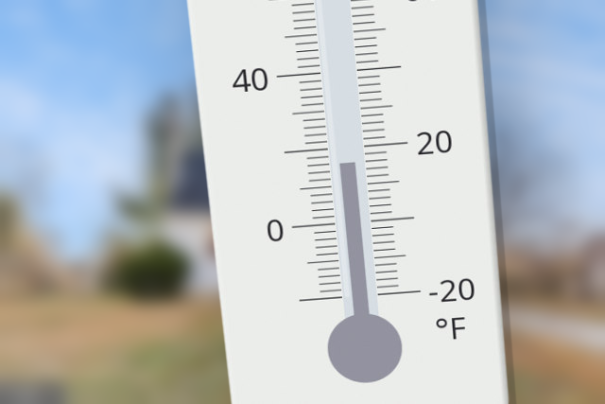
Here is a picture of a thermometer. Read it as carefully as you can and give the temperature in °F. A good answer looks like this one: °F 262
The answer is °F 16
